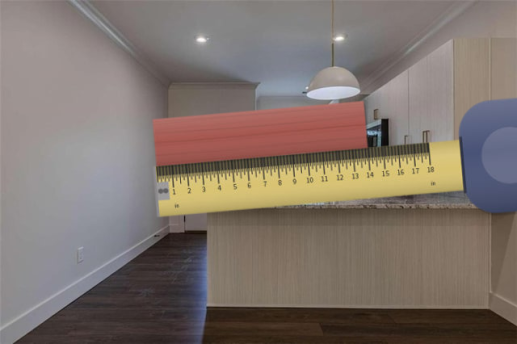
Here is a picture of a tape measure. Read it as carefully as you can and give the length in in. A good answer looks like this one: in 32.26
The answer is in 14
